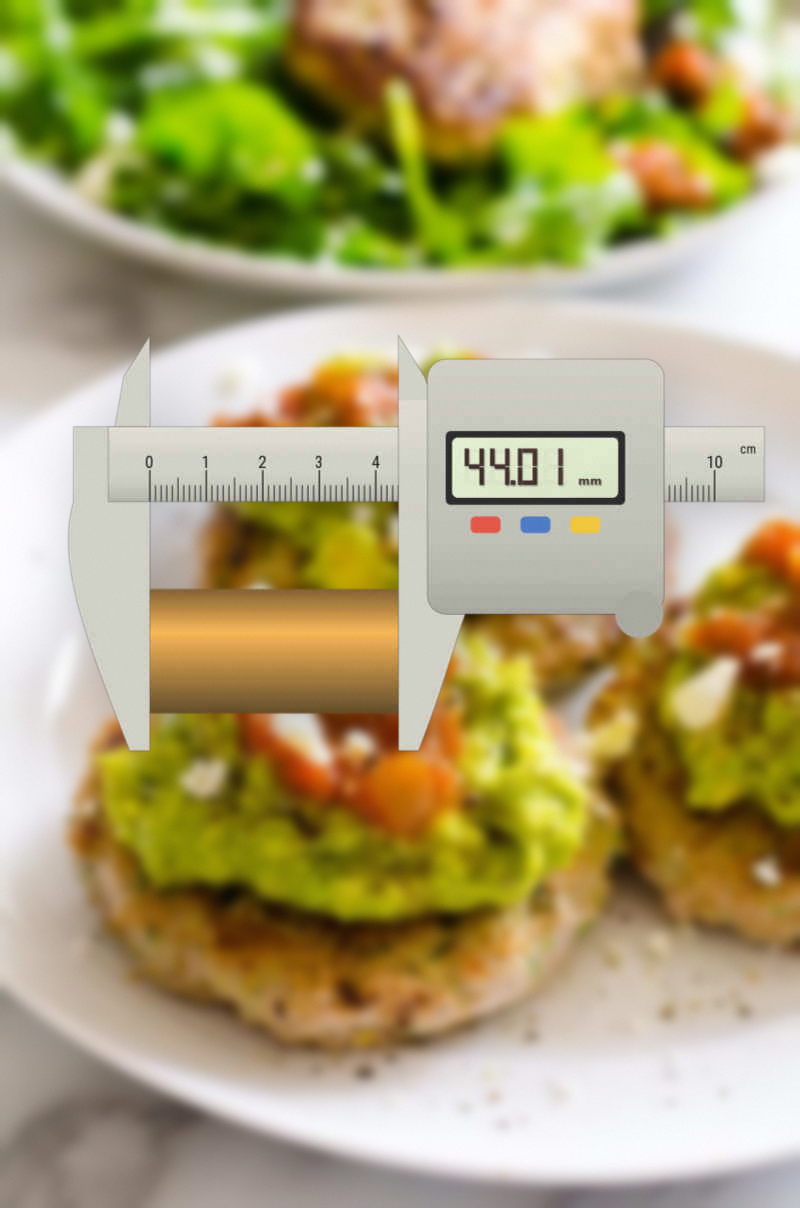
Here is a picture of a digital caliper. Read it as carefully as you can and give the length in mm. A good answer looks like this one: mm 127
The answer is mm 44.01
